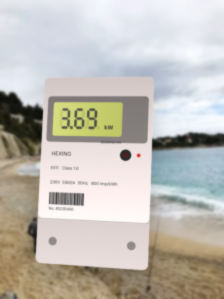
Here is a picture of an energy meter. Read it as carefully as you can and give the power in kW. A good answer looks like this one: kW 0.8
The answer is kW 3.69
